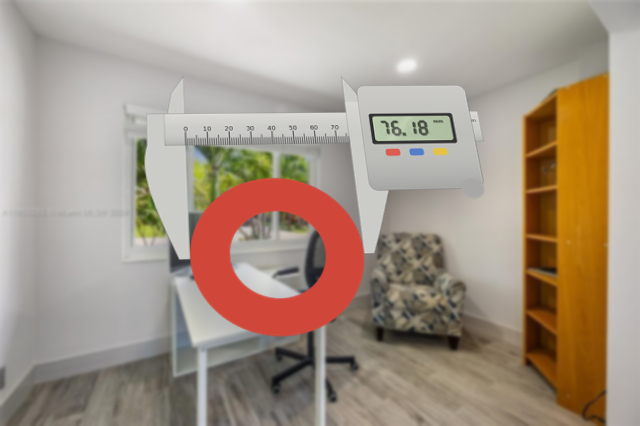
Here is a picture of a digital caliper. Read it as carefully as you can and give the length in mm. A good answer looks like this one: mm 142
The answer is mm 76.18
